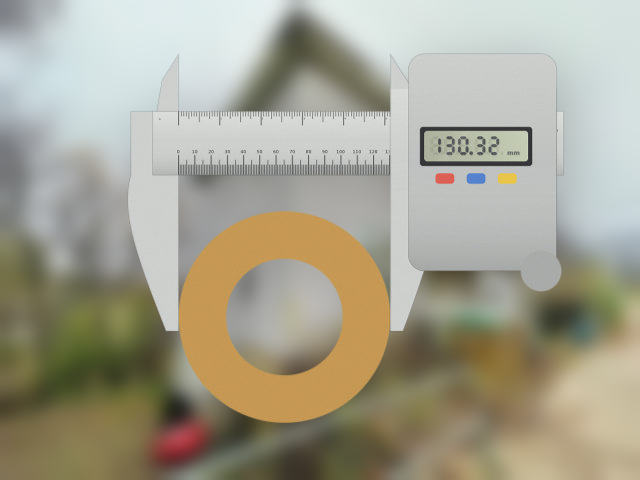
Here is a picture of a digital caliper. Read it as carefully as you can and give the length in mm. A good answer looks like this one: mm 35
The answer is mm 130.32
